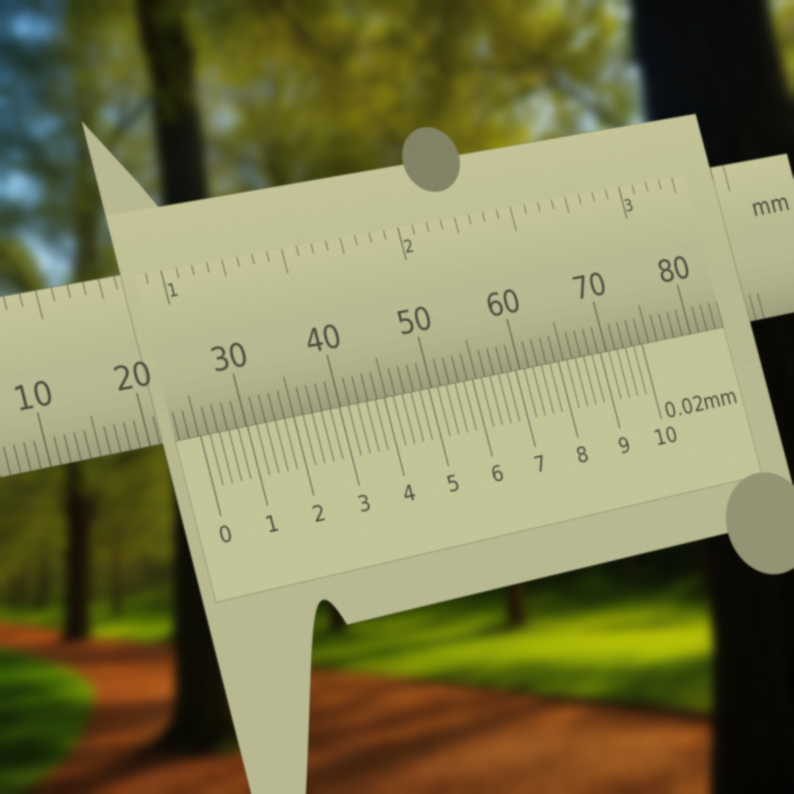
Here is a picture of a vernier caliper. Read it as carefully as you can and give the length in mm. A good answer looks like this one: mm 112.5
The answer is mm 25.2
